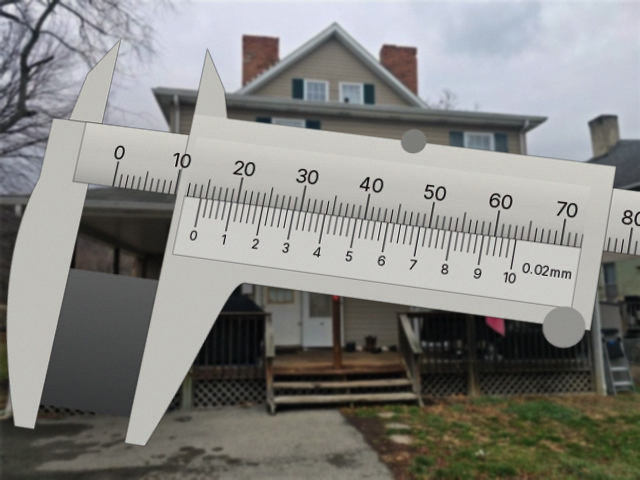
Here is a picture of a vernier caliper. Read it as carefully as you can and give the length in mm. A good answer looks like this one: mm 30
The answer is mm 14.2
